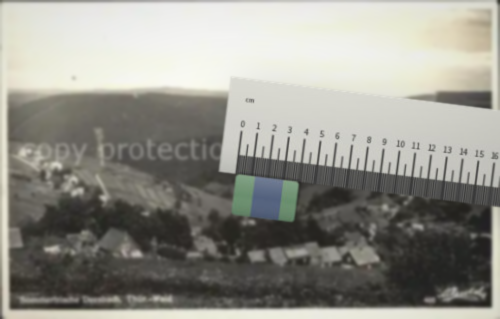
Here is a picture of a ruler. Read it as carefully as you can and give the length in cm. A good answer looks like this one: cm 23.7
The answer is cm 4
